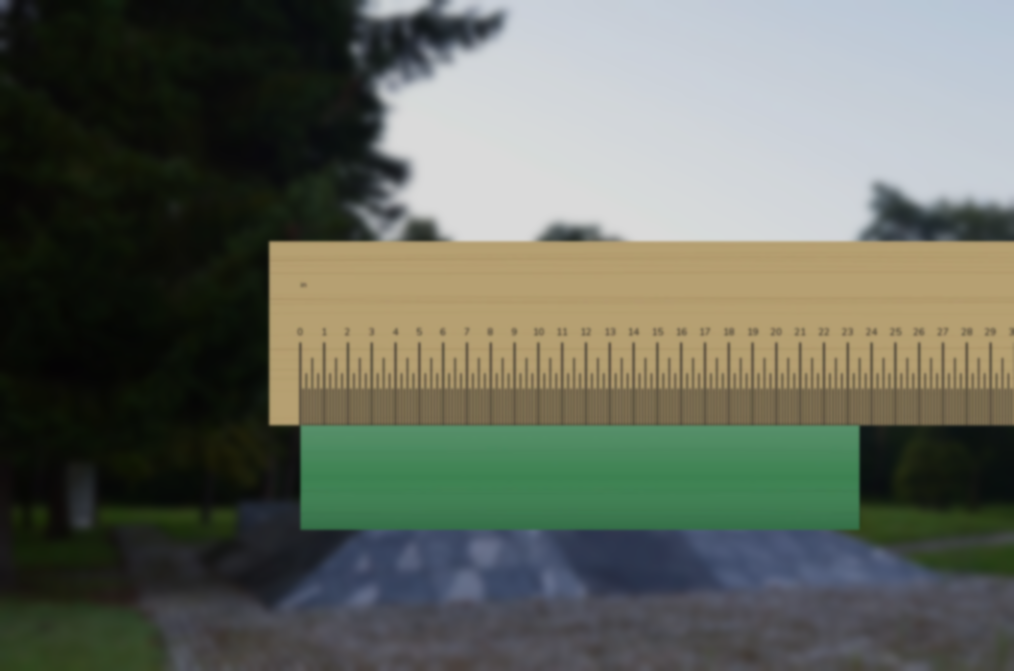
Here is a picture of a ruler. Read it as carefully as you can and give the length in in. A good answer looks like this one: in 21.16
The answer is in 23.5
